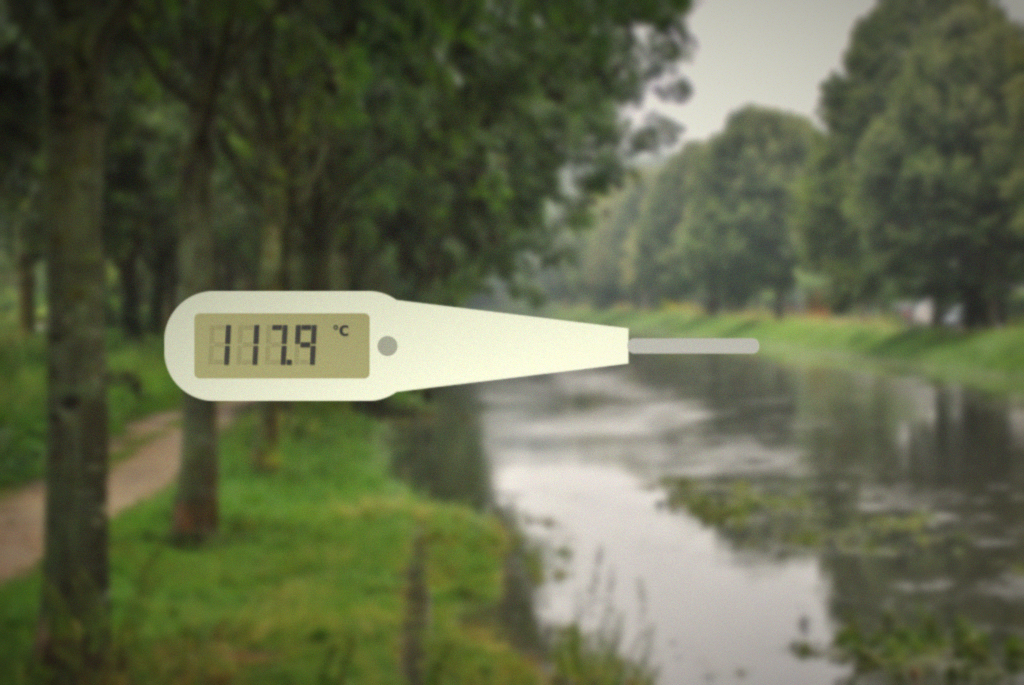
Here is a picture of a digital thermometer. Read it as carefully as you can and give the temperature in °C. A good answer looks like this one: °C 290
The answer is °C 117.9
